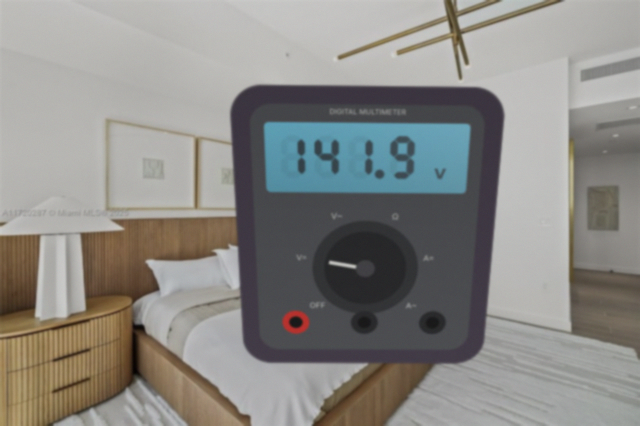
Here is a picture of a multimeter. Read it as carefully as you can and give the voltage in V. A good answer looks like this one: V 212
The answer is V 141.9
